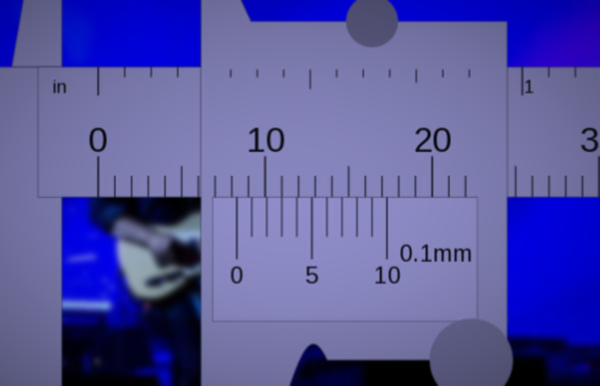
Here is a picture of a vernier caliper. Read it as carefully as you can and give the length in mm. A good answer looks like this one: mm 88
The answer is mm 8.3
